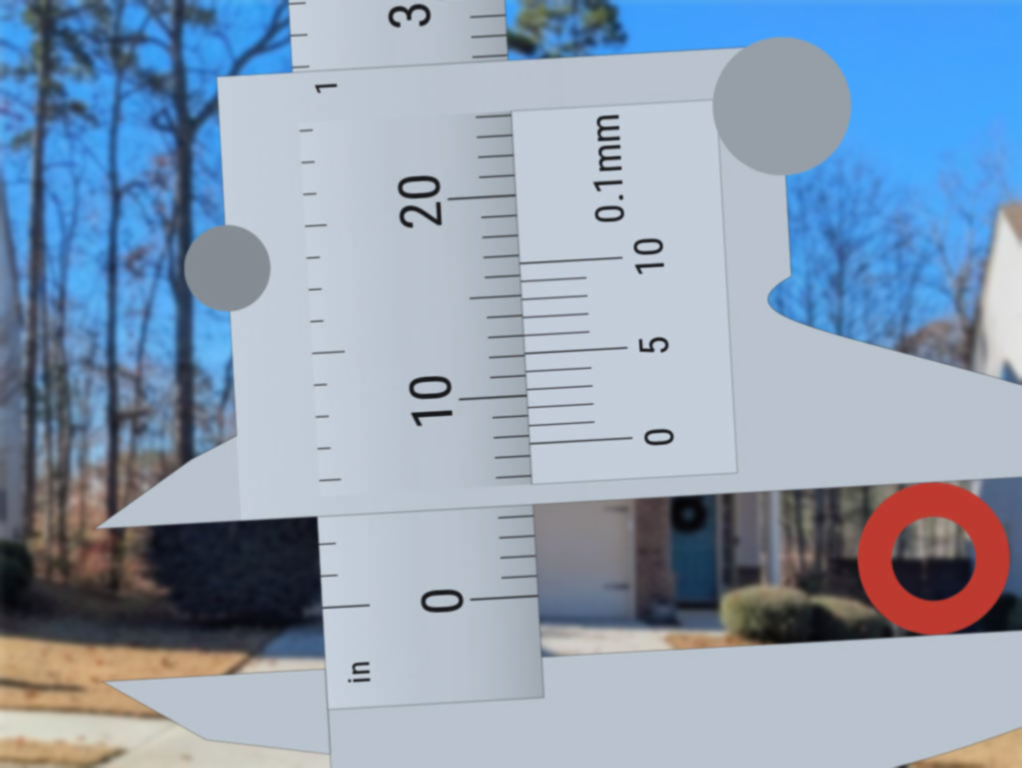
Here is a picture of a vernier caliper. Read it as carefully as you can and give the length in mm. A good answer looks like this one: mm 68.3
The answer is mm 7.6
